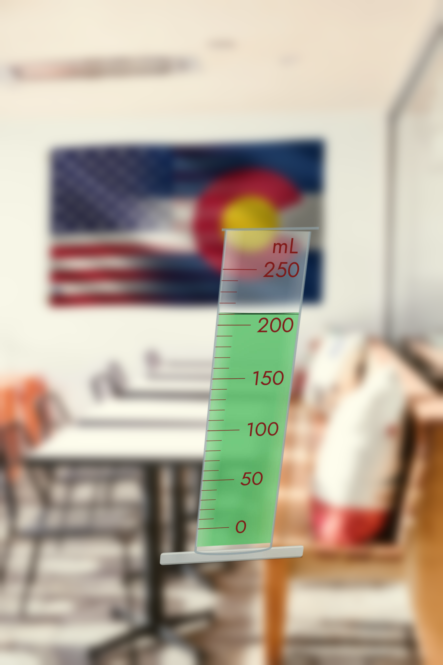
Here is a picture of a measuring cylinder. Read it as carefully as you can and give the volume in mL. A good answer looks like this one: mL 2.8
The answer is mL 210
